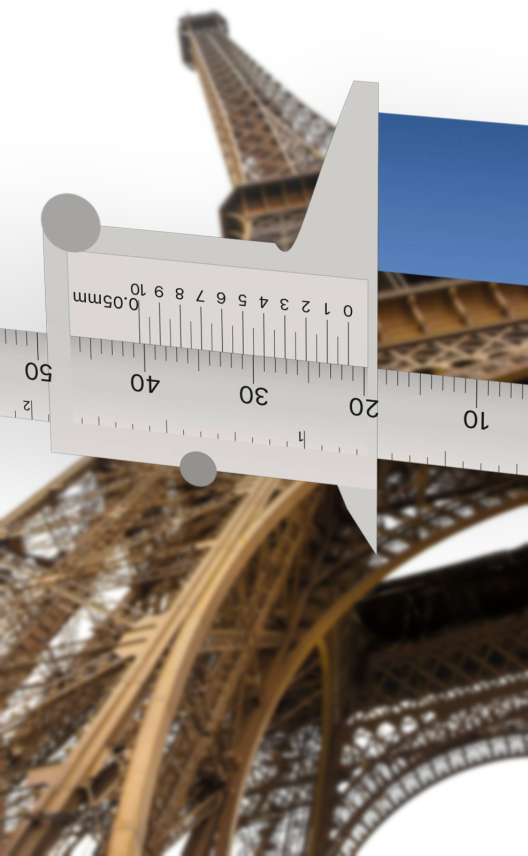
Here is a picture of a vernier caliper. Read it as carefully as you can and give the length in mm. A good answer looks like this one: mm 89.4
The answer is mm 21.4
